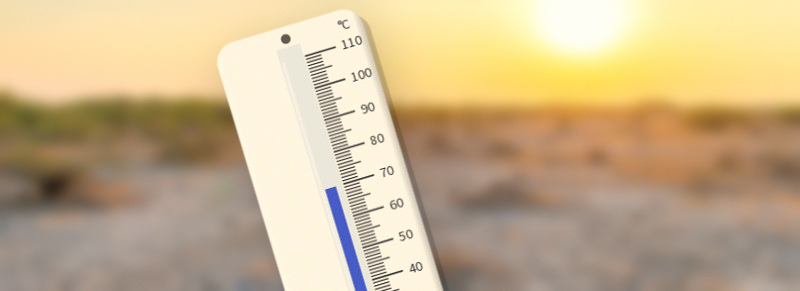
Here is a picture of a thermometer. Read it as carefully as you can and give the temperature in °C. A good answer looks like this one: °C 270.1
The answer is °C 70
